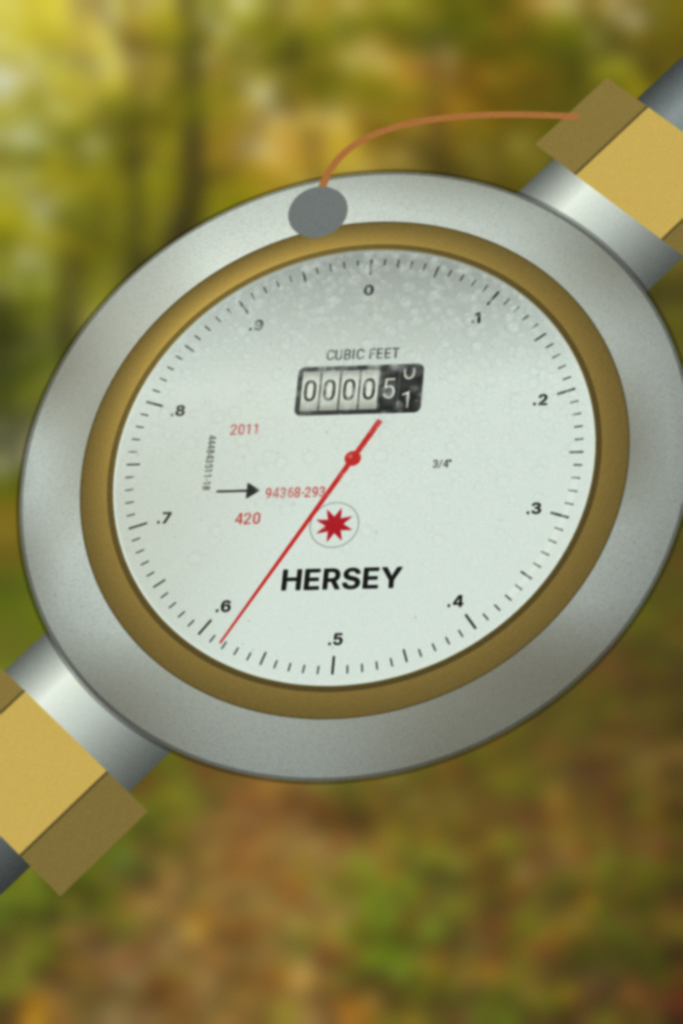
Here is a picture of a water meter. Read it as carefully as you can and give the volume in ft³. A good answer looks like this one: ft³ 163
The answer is ft³ 50.58
